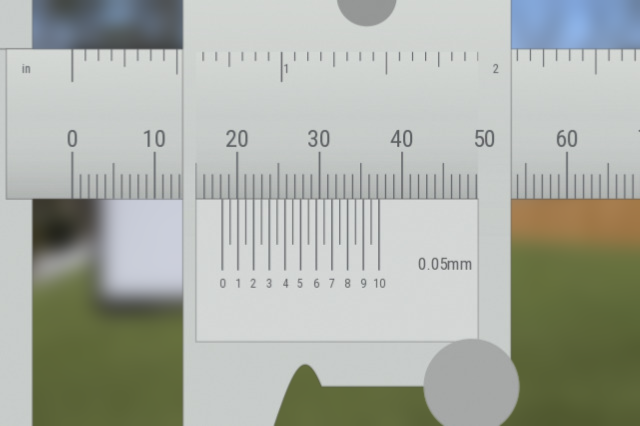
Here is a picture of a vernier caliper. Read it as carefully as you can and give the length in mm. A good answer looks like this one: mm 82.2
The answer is mm 18.2
